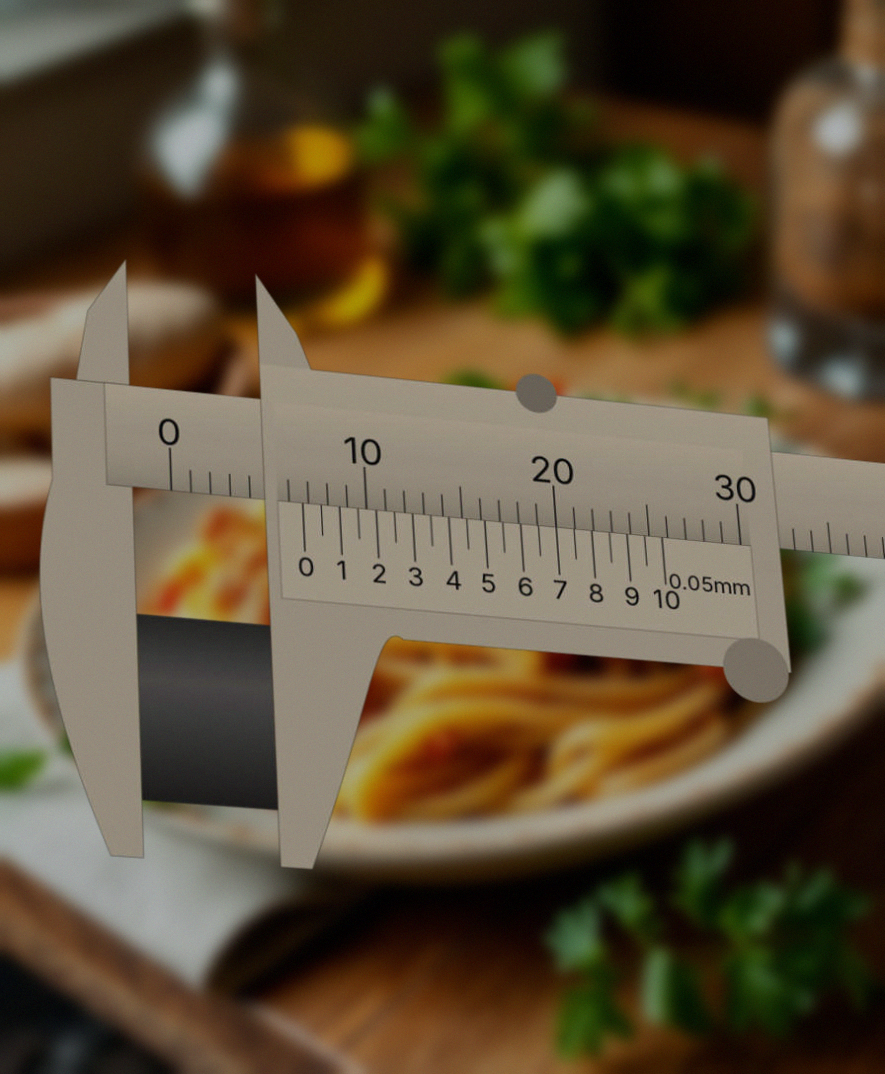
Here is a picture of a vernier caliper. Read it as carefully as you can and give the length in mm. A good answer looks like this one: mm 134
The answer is mm 6.7
